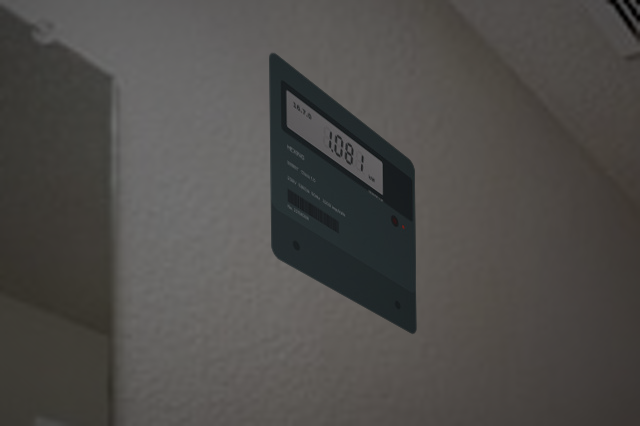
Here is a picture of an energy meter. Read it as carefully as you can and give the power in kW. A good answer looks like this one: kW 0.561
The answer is kW 1.081
